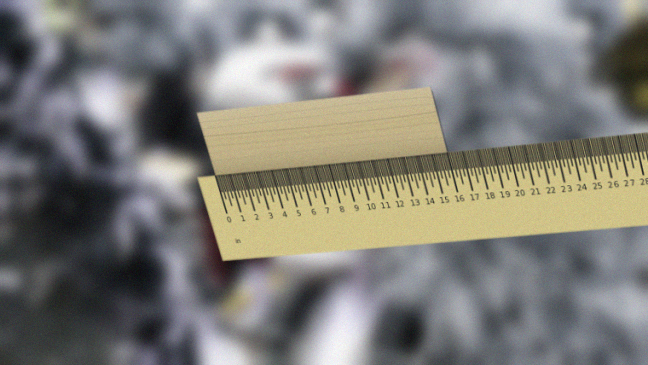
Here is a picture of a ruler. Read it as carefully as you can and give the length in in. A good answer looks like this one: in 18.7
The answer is in 16
